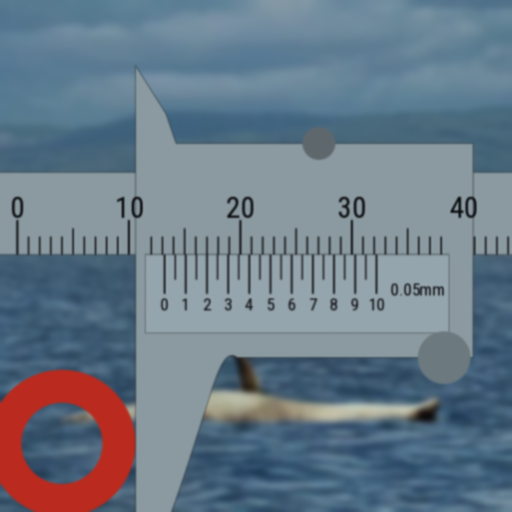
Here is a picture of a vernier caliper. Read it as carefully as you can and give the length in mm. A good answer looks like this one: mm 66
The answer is mm 13.2
